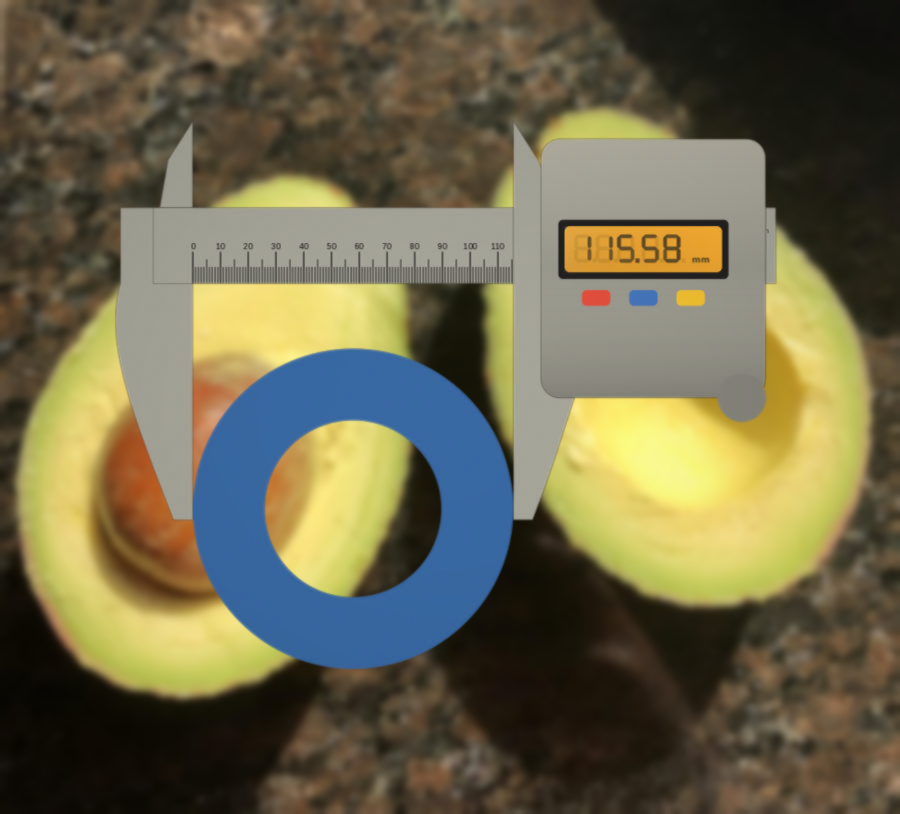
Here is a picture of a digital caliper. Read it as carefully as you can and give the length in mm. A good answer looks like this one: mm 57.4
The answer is mm 115.58
